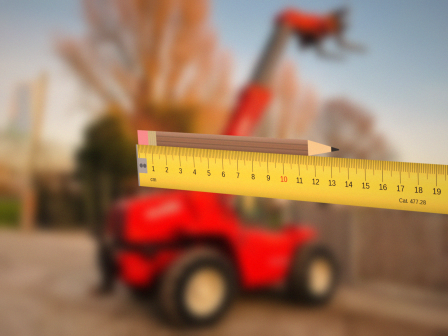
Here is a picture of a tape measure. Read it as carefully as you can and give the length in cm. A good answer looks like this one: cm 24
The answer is cm 13.5
